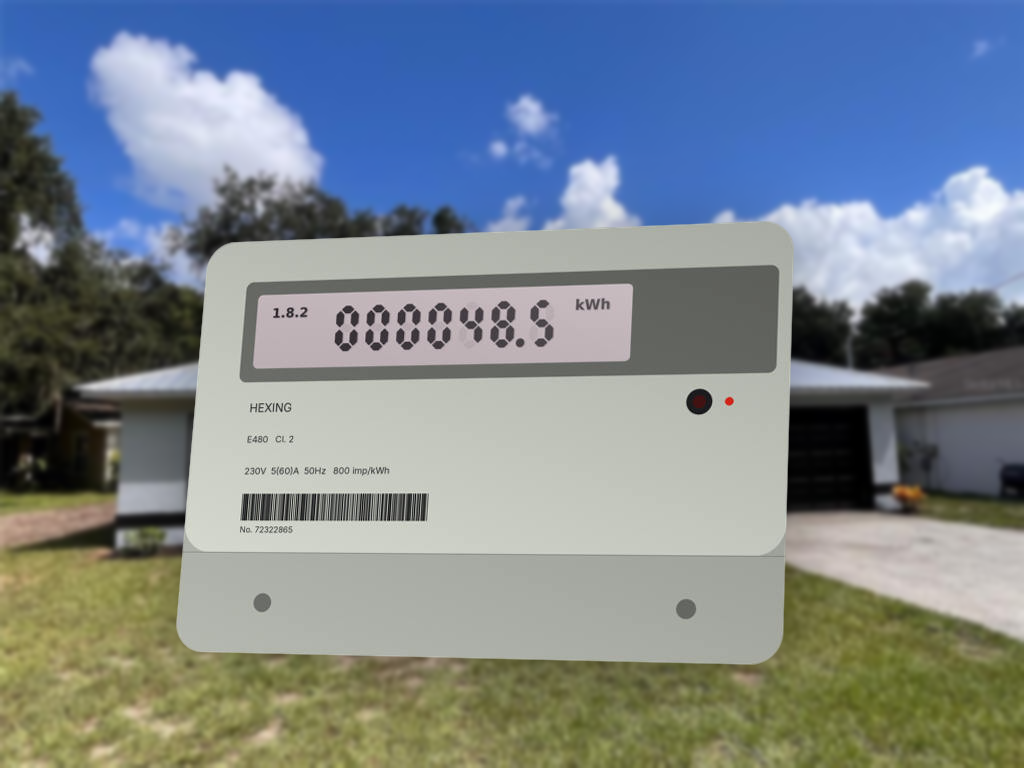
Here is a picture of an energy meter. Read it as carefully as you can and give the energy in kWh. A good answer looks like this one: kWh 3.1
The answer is kWh 48.5
